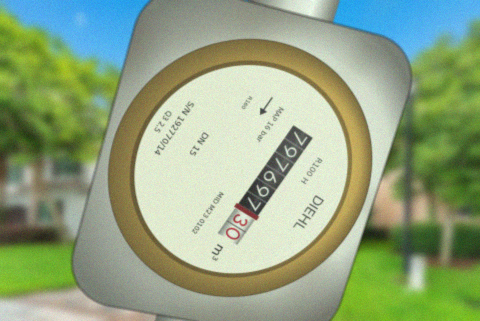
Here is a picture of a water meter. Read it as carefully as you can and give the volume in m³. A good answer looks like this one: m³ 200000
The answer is m³ 797697.30
